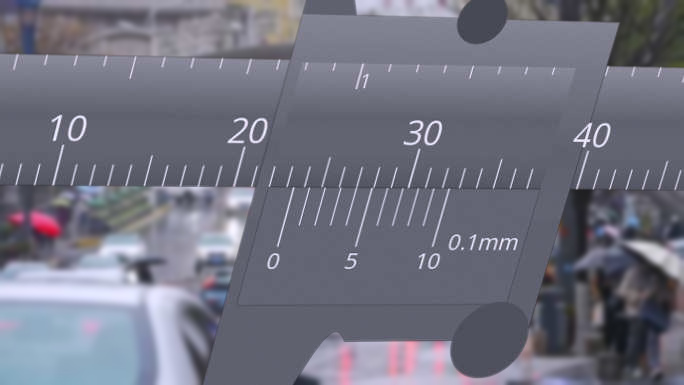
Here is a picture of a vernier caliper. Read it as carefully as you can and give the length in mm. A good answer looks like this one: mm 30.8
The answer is mm 23.4
